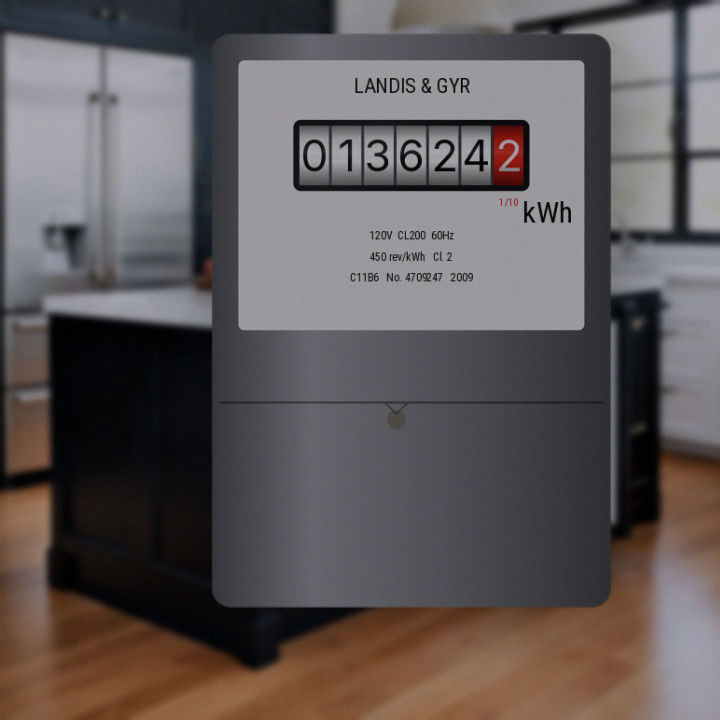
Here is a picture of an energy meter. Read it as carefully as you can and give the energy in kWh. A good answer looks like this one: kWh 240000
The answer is kWh 13624.2
